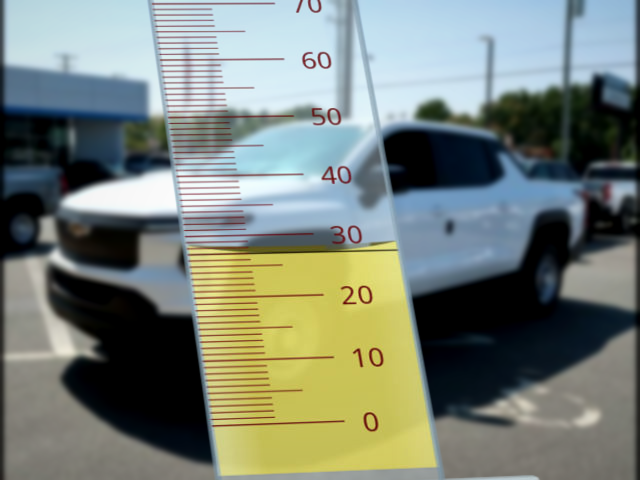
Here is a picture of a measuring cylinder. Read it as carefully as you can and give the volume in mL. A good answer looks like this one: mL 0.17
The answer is mL 27
